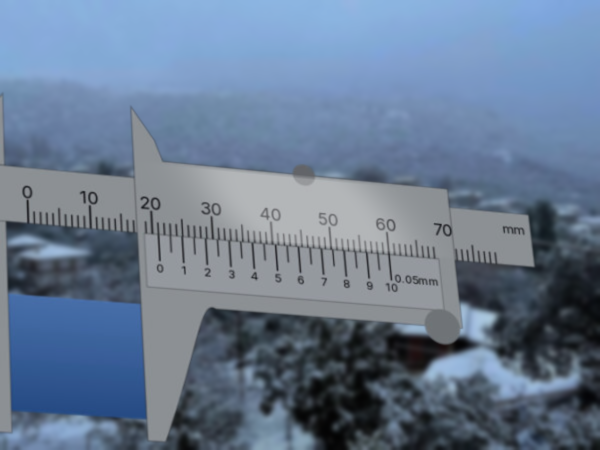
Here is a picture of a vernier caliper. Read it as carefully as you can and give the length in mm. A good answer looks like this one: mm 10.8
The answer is mm 21.0
